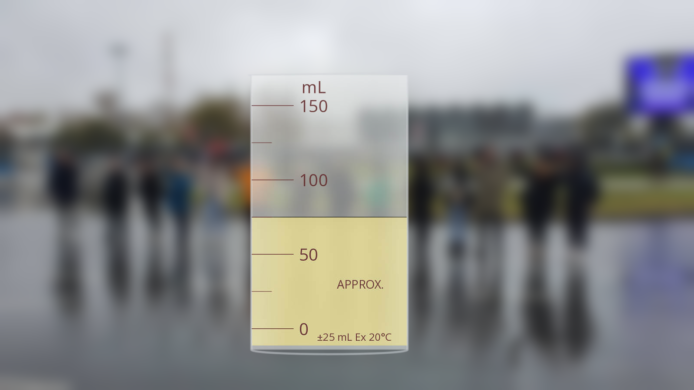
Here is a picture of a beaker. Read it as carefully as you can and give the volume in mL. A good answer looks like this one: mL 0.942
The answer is mL 75
